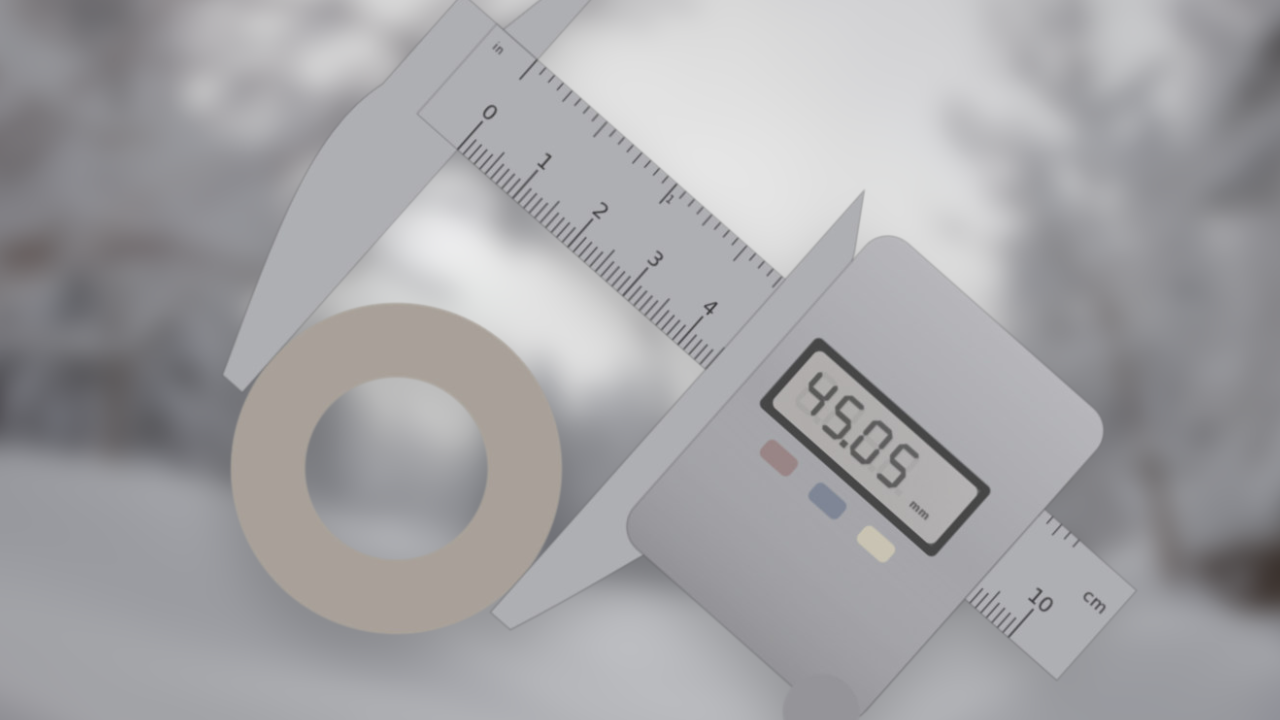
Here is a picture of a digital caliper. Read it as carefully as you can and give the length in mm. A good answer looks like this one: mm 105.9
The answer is mm 45.05
